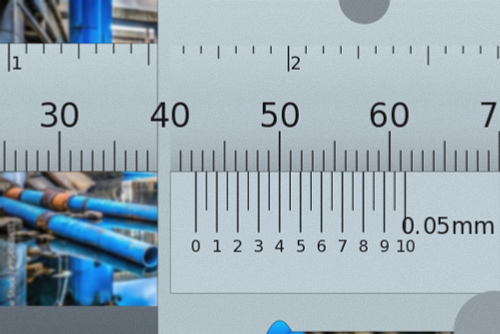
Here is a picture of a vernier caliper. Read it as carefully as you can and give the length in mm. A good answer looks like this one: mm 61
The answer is mm 42.4
